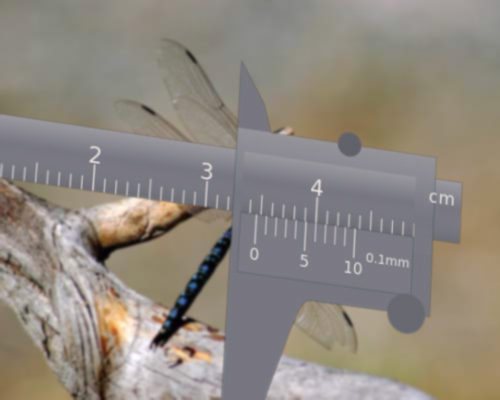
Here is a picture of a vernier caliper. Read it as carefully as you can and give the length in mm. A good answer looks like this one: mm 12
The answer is mm 34.6
